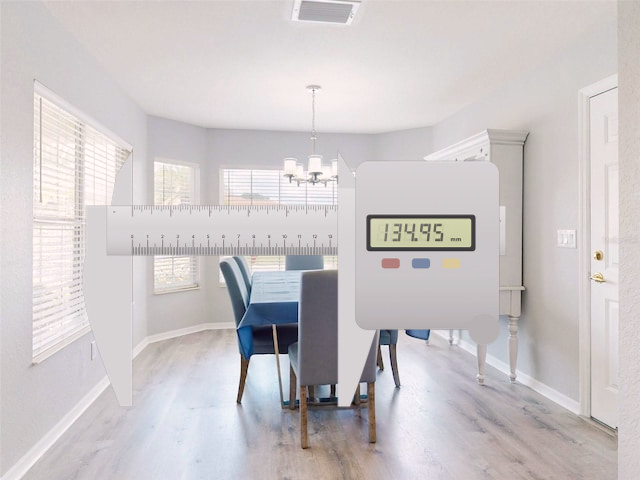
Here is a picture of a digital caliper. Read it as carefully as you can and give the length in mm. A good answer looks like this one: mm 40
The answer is mm 134.95
